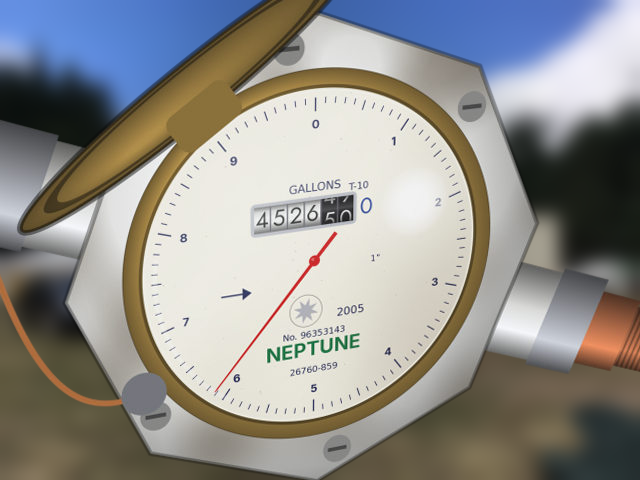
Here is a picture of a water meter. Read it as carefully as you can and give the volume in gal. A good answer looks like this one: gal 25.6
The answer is gal 4526496.1
